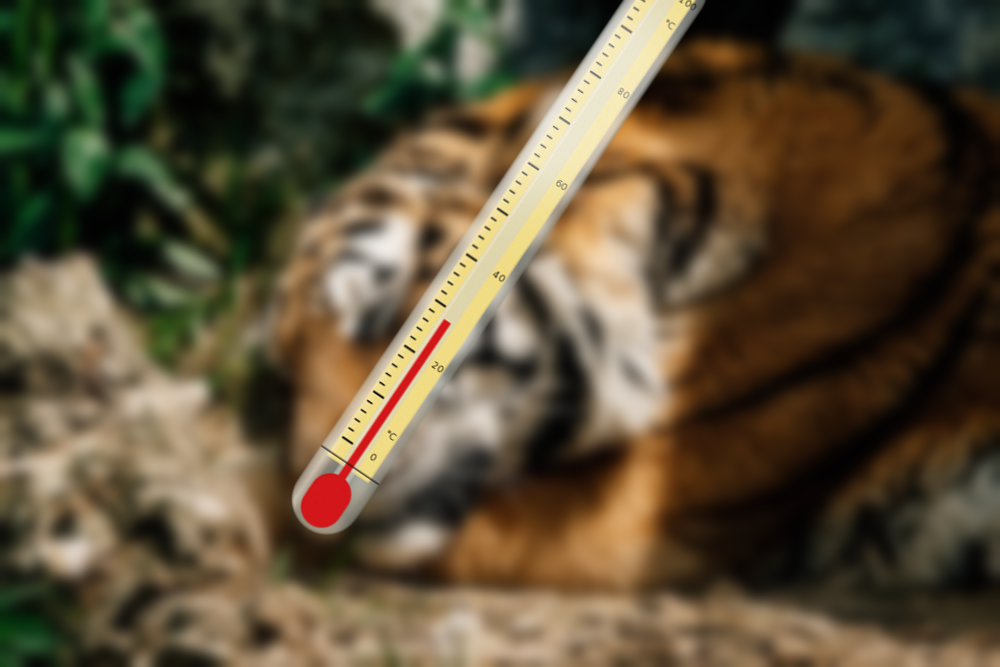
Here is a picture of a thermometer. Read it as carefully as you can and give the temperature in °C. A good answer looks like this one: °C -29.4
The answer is °C 28
